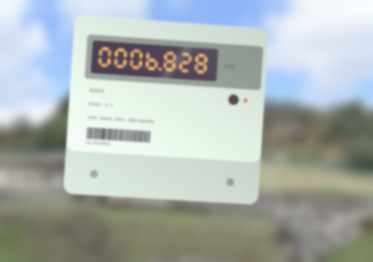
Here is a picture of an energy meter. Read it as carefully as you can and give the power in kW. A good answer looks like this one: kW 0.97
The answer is kW 6.828
